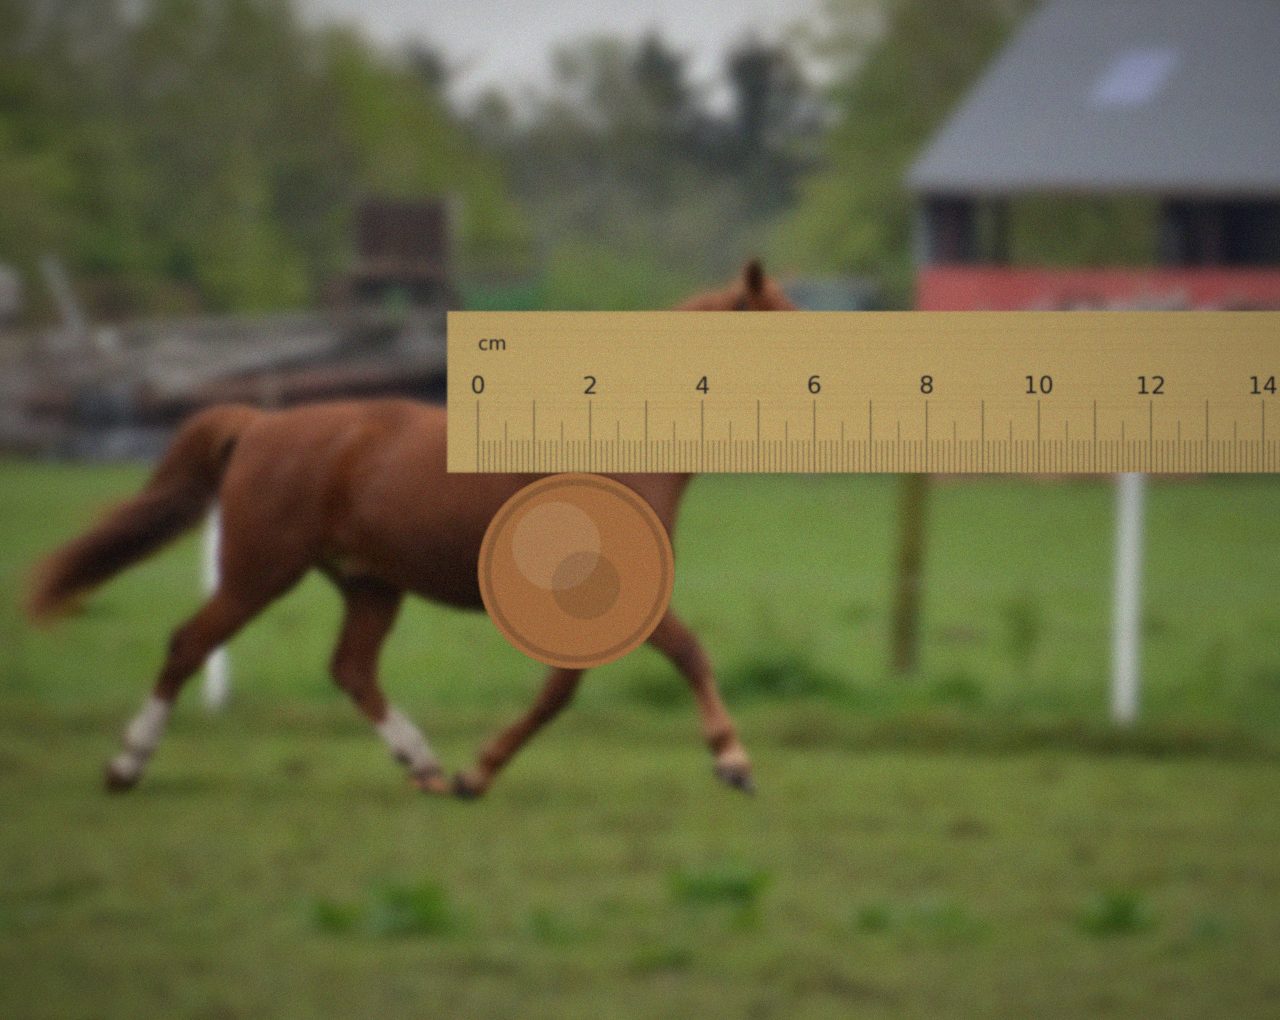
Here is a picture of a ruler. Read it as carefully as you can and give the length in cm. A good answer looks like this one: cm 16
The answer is cm 3.5
